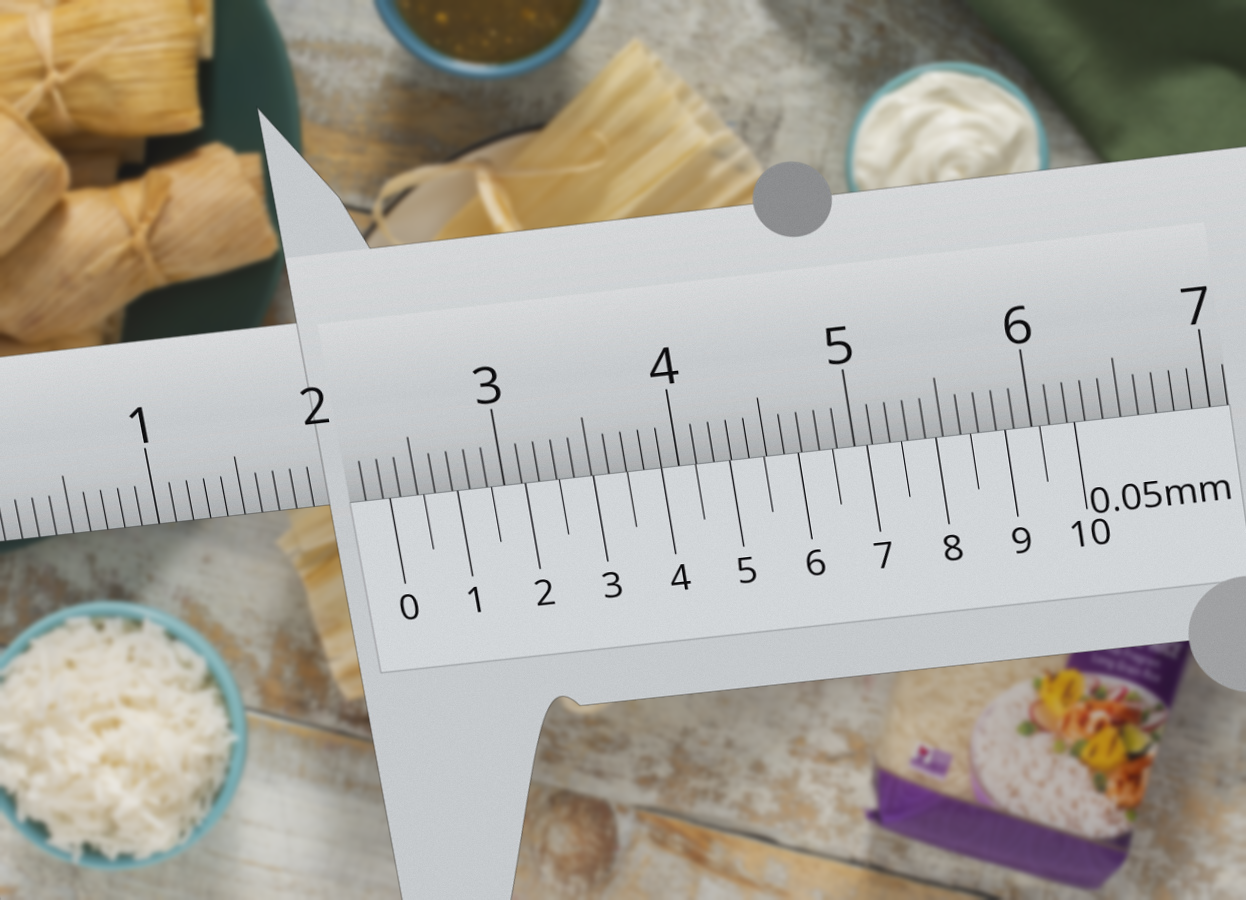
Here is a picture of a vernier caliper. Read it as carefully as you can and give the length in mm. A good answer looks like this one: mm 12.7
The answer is mm 23.4
